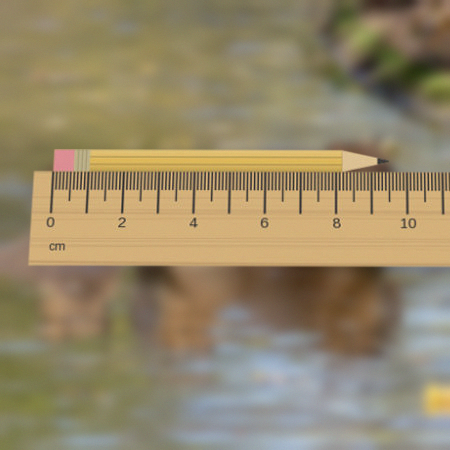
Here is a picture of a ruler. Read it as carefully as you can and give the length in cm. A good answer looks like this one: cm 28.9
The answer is cm 9.5
